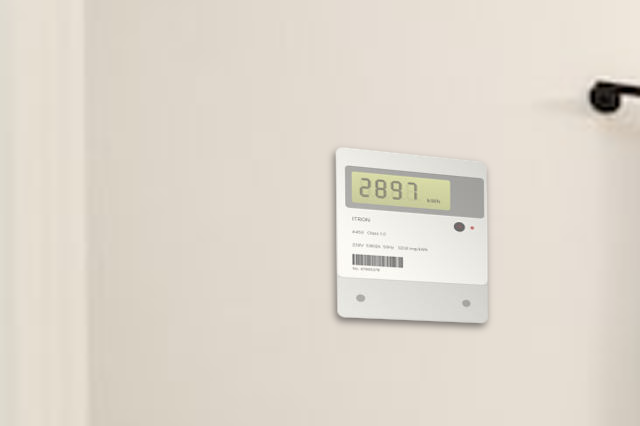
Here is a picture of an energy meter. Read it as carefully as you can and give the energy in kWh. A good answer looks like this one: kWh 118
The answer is kWh 2897
